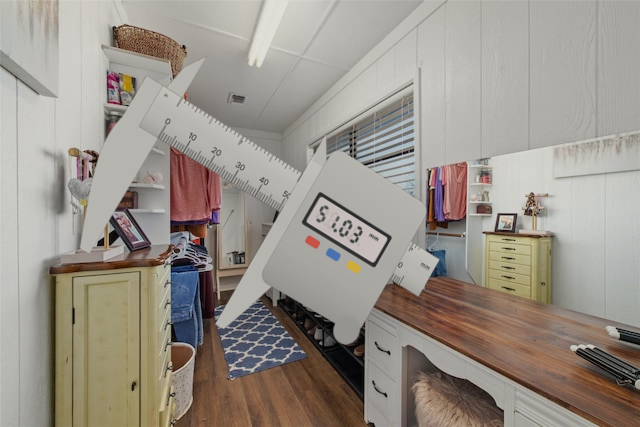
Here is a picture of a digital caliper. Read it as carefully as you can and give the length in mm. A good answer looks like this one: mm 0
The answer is mm 51.03
